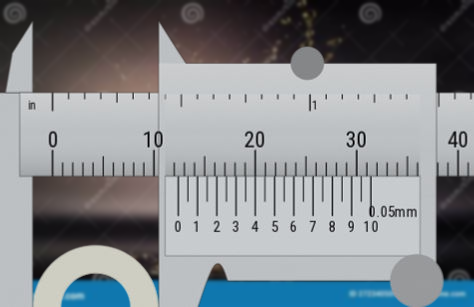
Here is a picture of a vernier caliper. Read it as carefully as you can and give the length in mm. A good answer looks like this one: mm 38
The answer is mm 12.4
